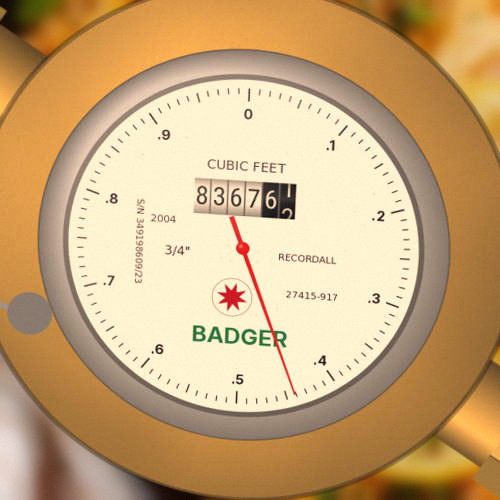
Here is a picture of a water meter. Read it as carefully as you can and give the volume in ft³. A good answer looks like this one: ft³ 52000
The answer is ft³ 836761.44
